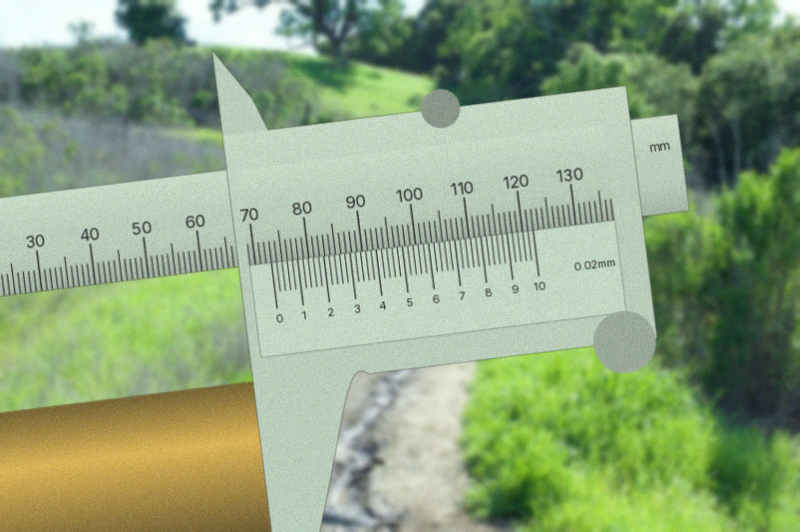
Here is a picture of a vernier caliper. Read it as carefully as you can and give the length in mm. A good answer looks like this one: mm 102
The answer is mm 73.0
